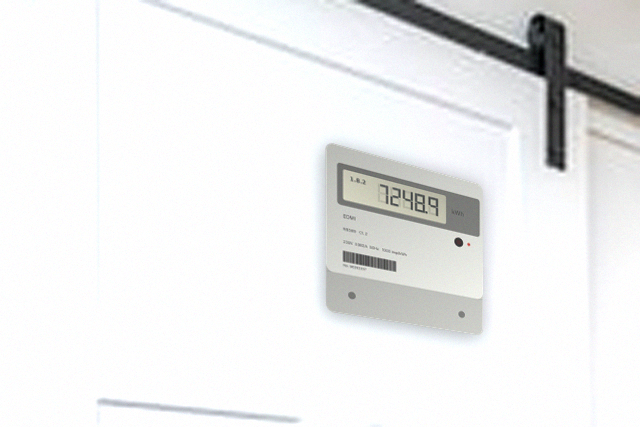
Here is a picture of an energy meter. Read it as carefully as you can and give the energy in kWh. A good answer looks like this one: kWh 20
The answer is kWh 7248.9
